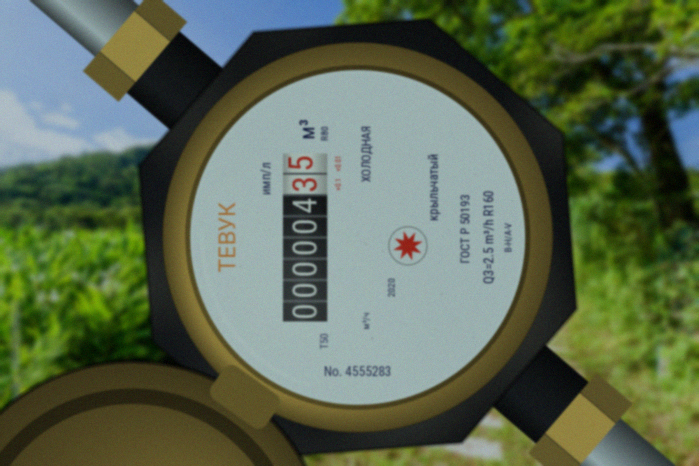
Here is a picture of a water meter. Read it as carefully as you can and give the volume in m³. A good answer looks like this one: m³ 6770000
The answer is m³ 4.35
